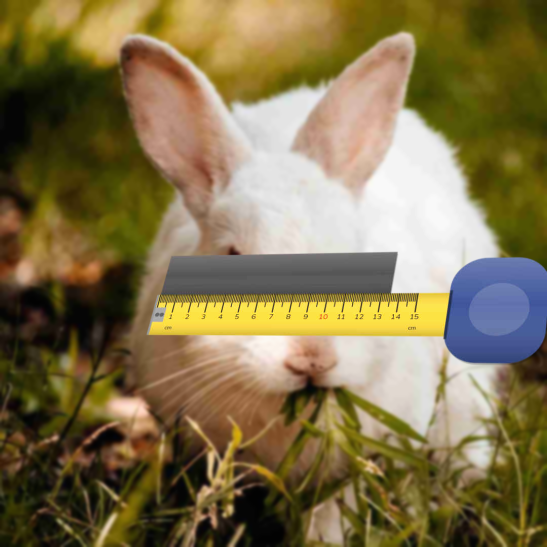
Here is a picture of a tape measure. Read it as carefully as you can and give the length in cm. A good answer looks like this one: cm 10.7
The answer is cm 13.5
